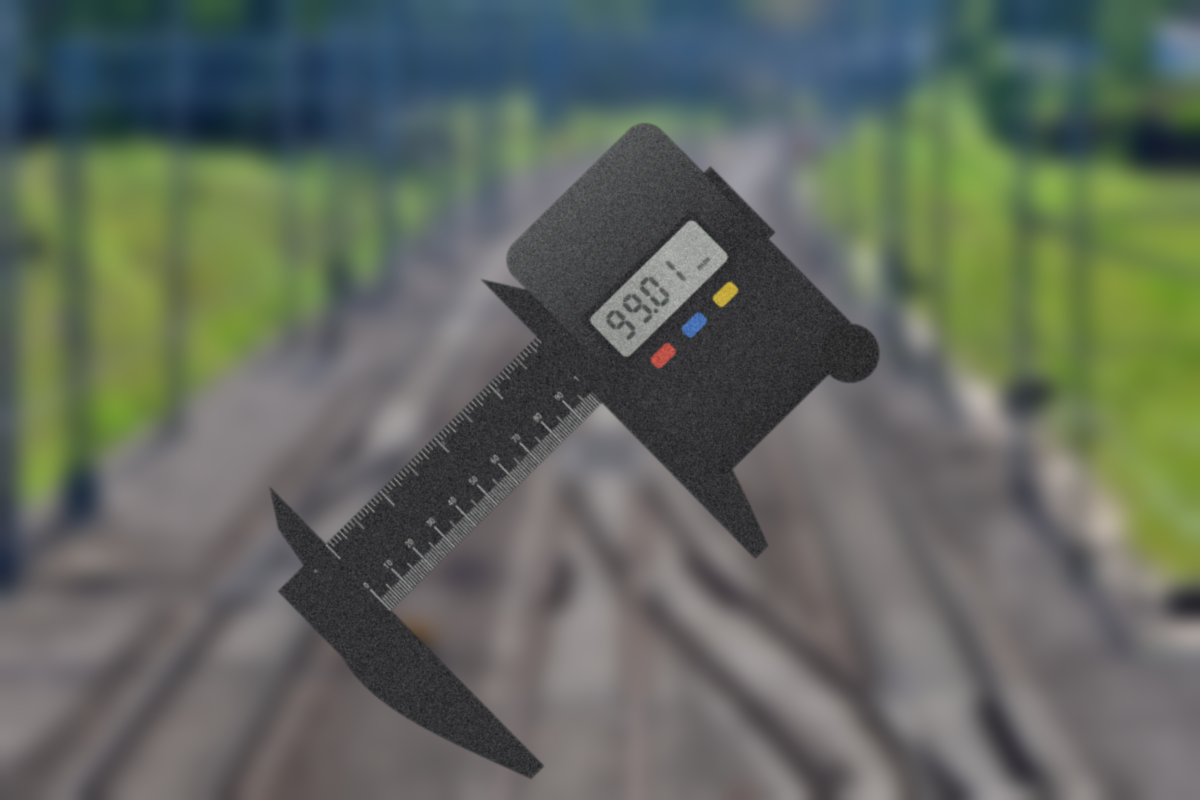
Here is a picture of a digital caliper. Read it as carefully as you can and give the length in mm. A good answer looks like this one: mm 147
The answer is mm 99.01
